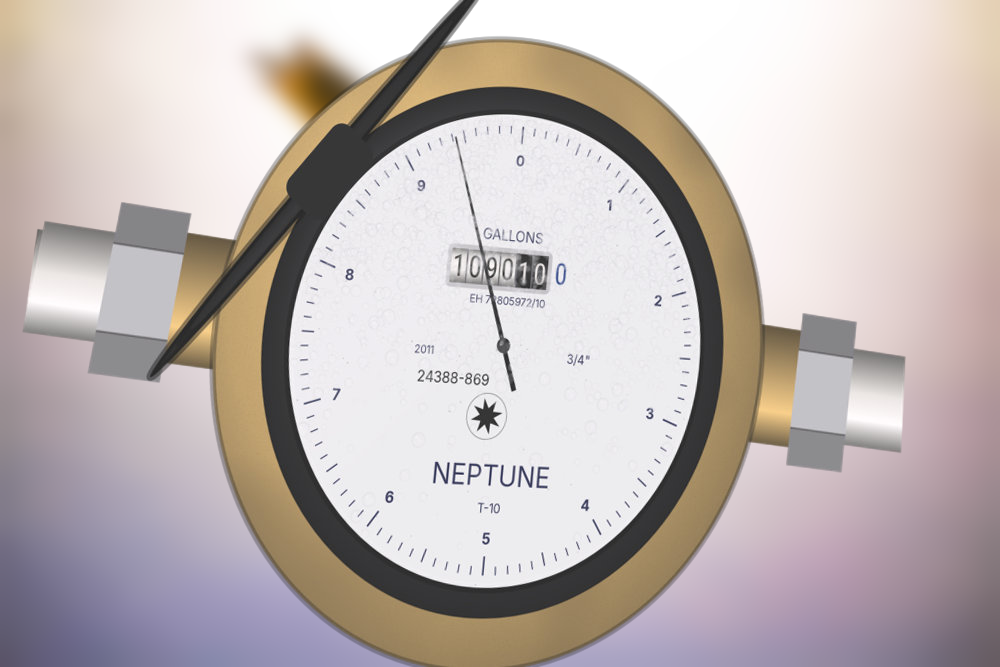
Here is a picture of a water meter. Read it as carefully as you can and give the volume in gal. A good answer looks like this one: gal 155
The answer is gal 1090099.4
